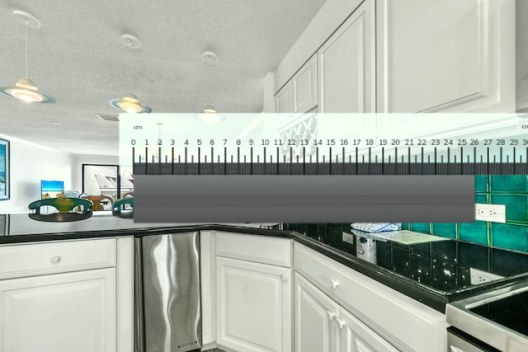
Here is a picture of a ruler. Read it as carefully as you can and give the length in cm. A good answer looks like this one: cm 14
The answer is cm 26
